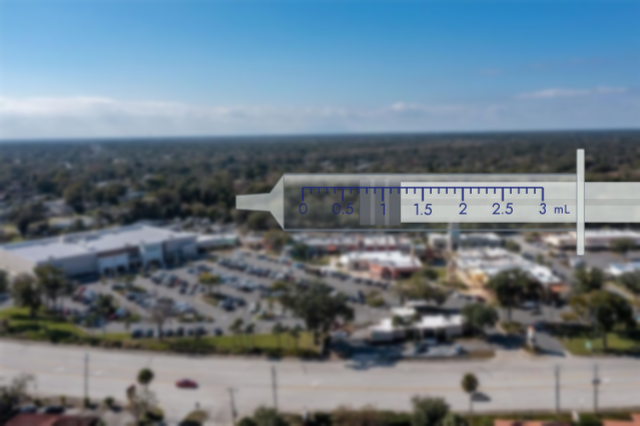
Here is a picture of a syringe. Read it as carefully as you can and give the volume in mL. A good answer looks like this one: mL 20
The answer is mL 0.7
